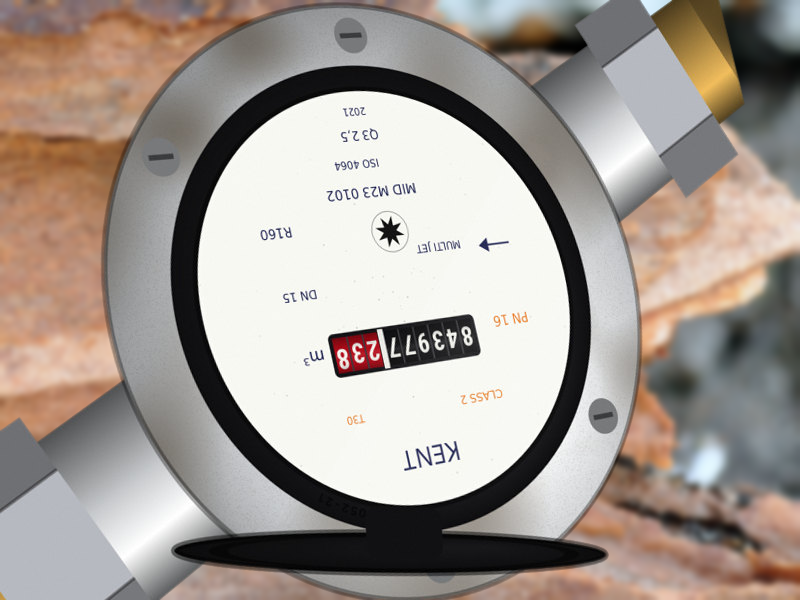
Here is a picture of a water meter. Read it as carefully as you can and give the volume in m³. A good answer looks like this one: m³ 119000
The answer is m³ 843977.238
